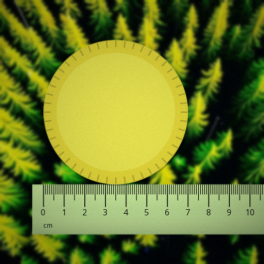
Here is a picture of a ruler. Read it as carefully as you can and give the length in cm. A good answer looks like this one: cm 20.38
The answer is cm 7
